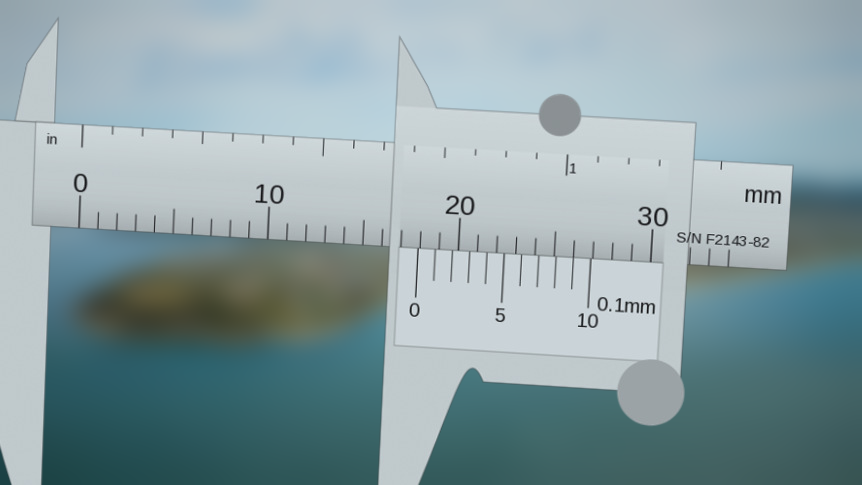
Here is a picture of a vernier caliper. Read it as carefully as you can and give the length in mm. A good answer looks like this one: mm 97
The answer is mm 17.9
